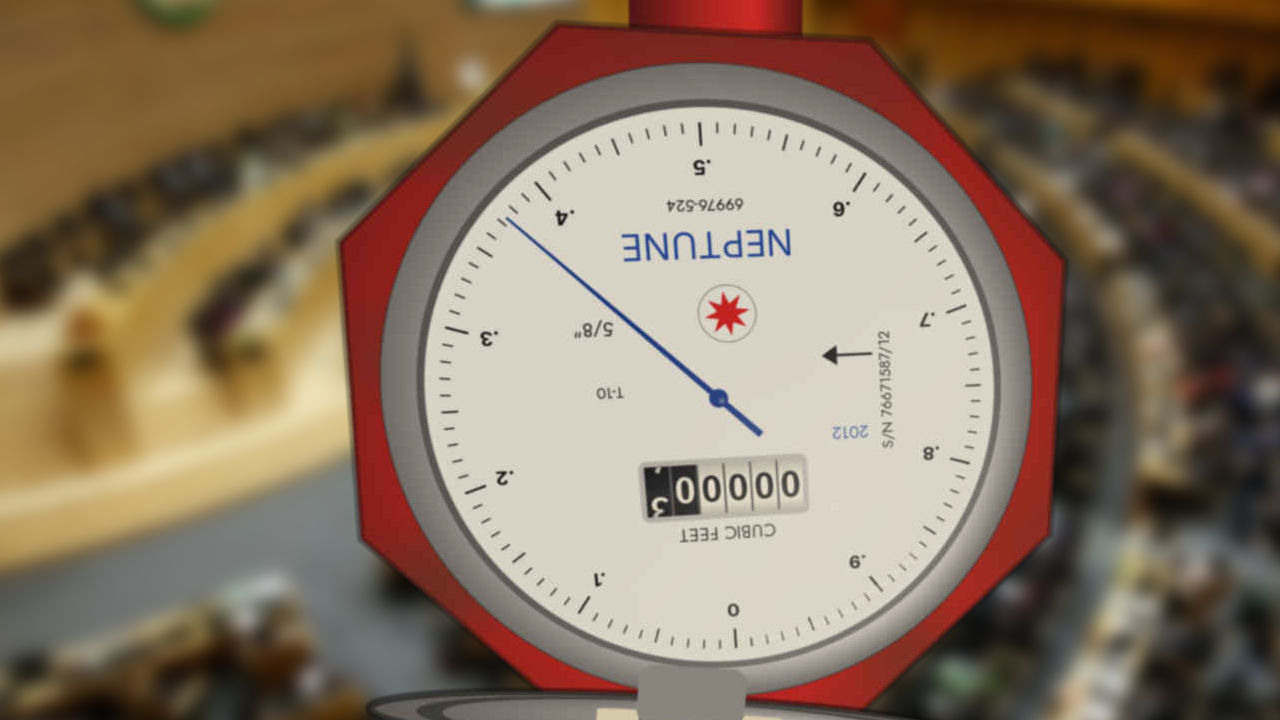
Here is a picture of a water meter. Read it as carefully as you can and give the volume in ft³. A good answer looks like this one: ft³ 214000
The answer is ft³ 3.37
